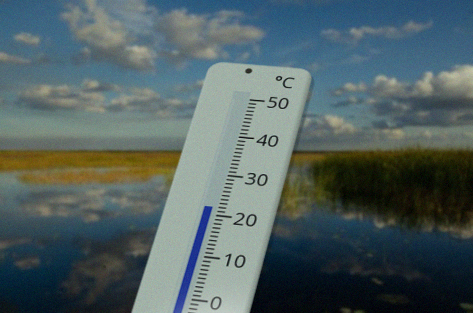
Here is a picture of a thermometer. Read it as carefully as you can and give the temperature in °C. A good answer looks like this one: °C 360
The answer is °C 22
